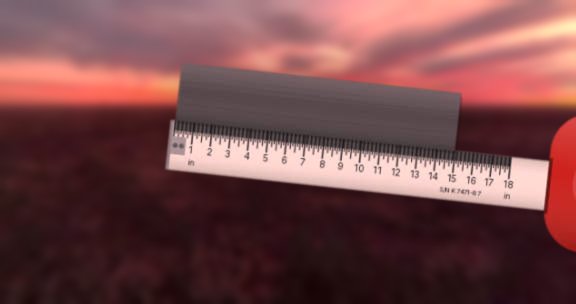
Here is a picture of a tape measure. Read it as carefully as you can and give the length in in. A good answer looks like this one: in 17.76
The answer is in 15
